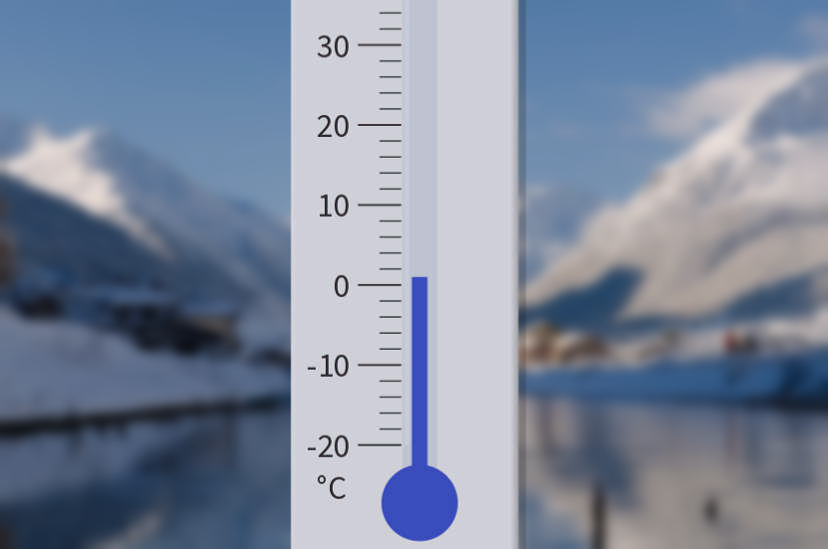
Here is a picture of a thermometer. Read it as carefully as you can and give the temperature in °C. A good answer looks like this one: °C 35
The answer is °C 1
